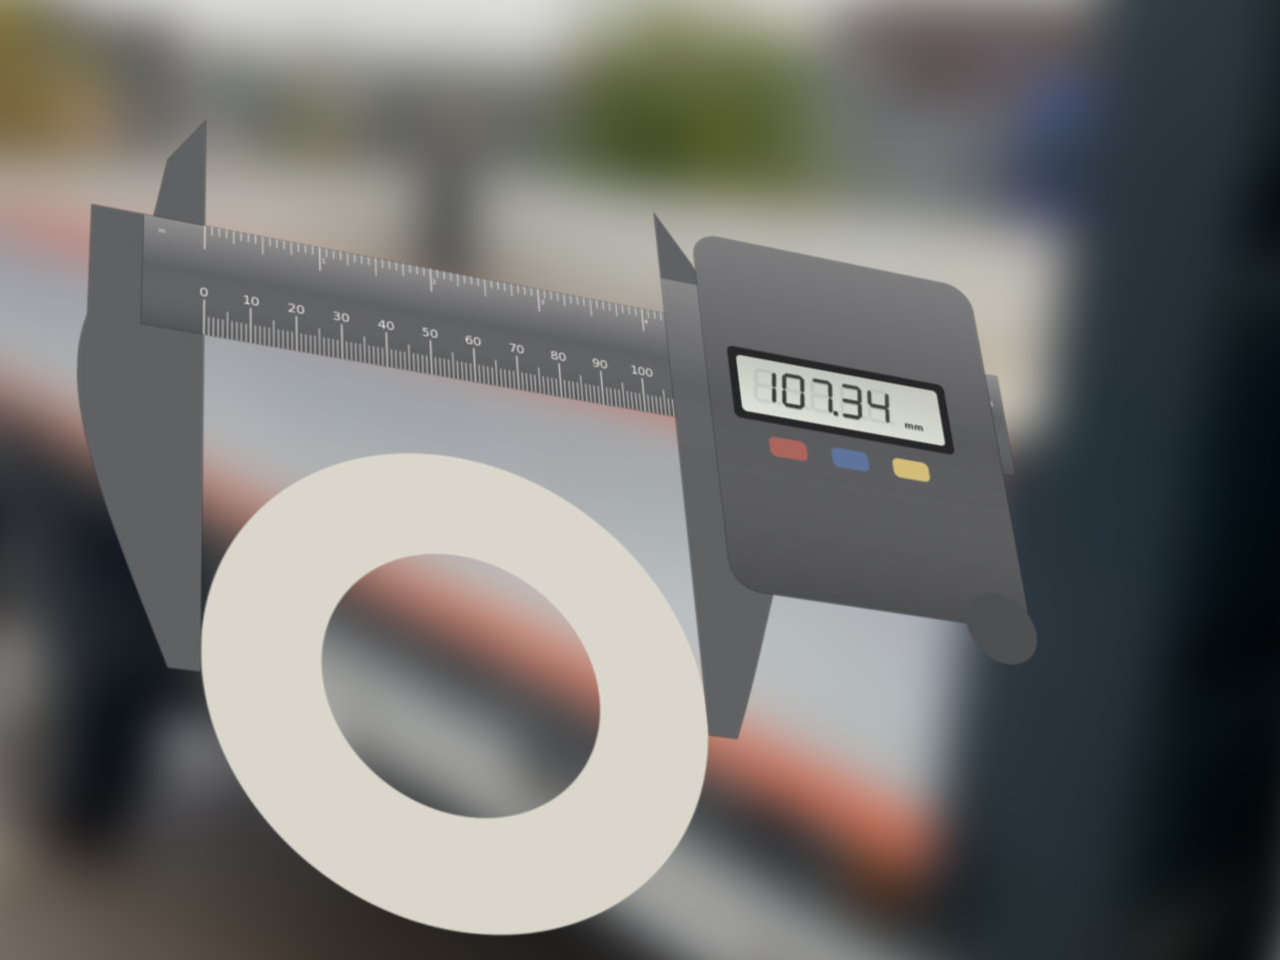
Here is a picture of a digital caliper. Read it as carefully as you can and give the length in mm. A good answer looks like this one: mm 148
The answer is mm 107.34
